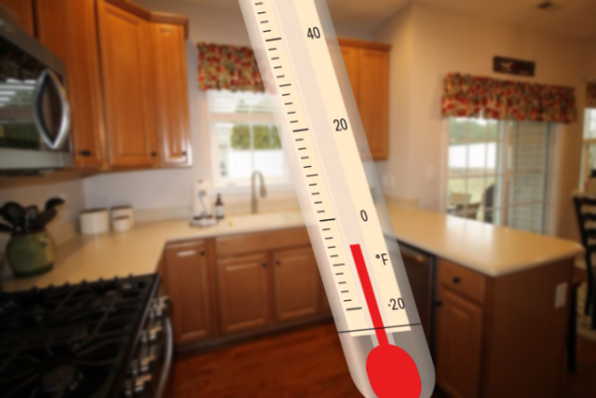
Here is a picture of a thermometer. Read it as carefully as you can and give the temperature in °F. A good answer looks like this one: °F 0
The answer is °F -6
